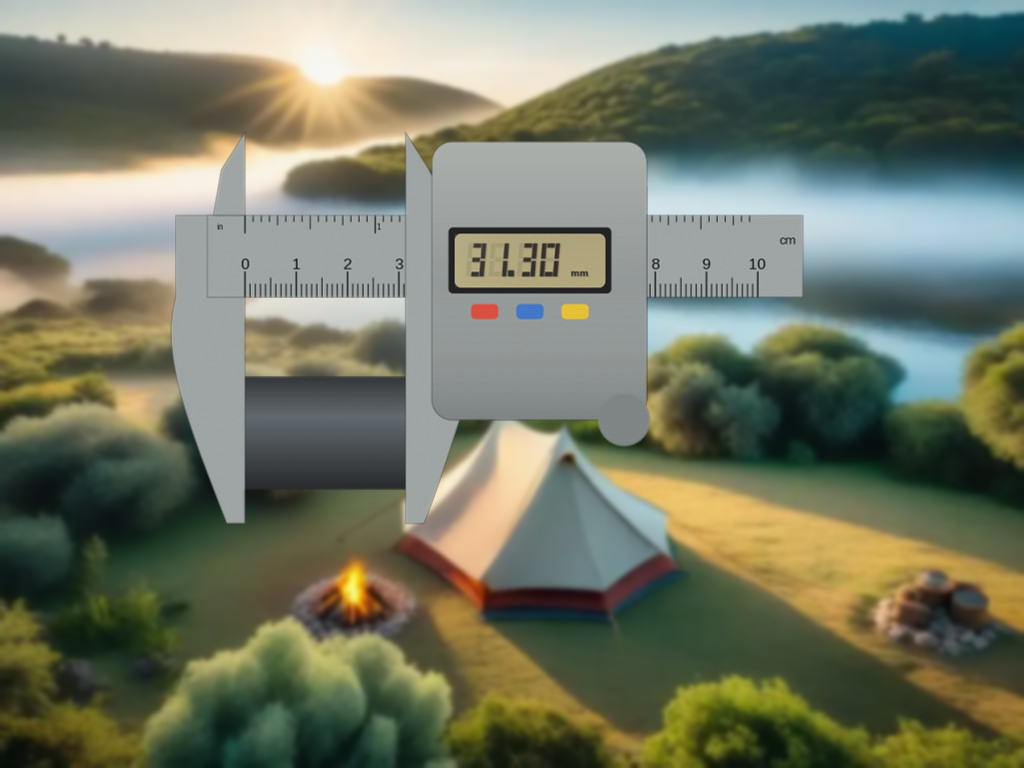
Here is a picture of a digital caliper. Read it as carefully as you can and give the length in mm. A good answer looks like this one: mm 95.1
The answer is mm 31.30
